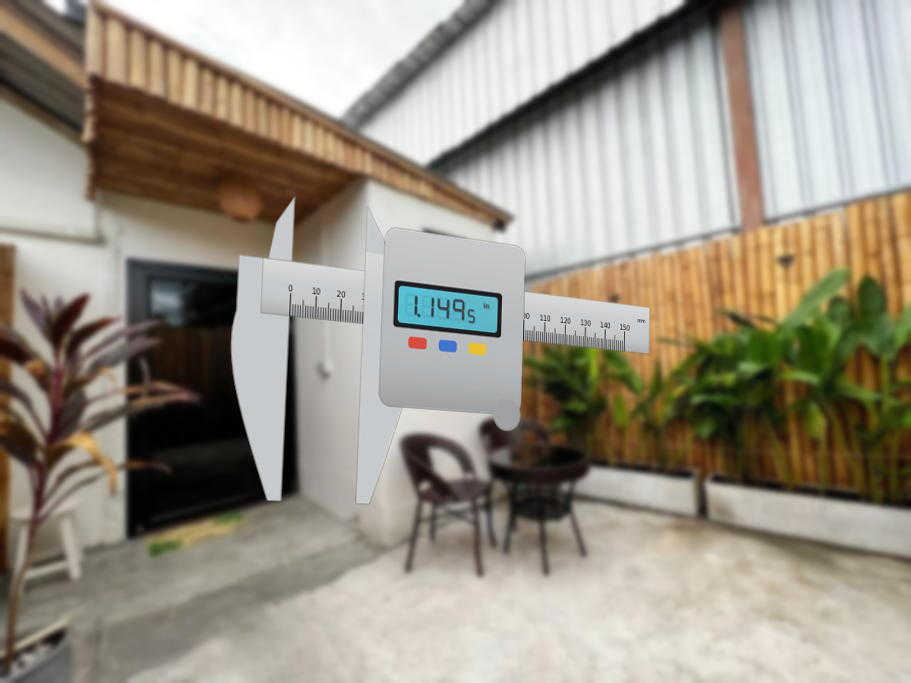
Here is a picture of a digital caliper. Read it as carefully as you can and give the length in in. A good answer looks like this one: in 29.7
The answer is in 1.1495
